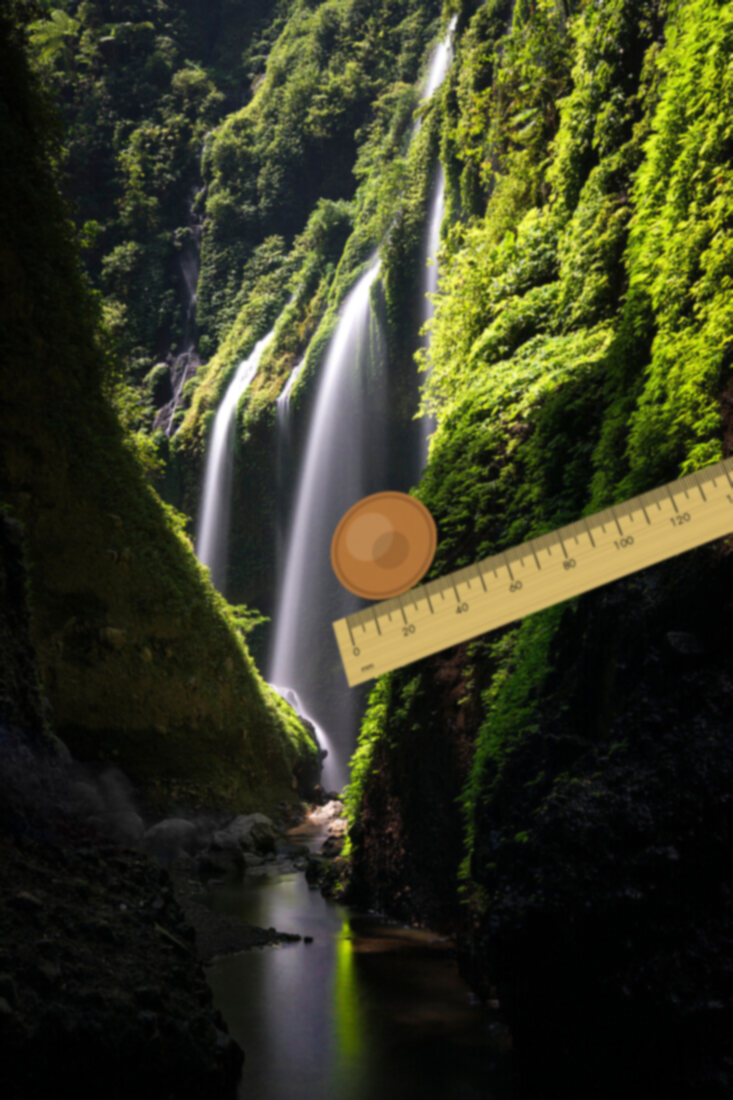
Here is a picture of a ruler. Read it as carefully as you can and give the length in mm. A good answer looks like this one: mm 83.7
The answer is mm 40
